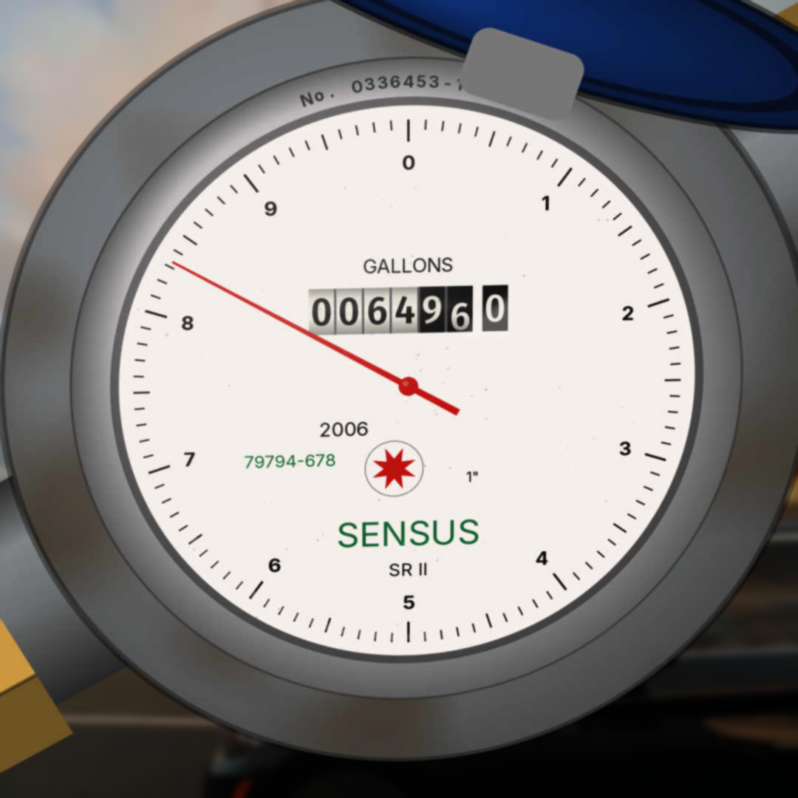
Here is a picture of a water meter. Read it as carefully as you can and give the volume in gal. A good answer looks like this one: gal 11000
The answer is gal 64958.3
